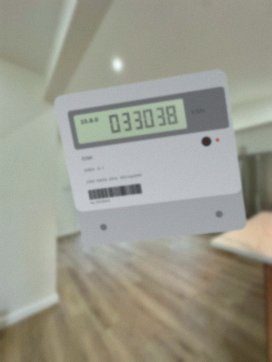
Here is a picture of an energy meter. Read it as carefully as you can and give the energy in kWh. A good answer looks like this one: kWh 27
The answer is kWh 33038
